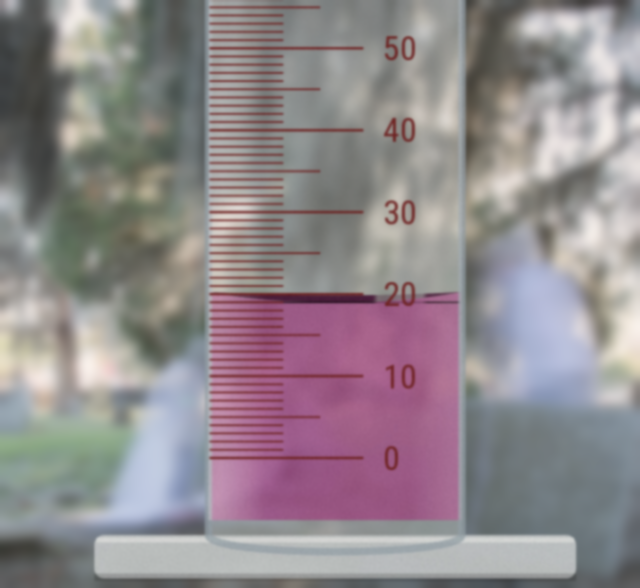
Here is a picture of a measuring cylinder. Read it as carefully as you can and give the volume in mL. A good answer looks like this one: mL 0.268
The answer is mL 19
